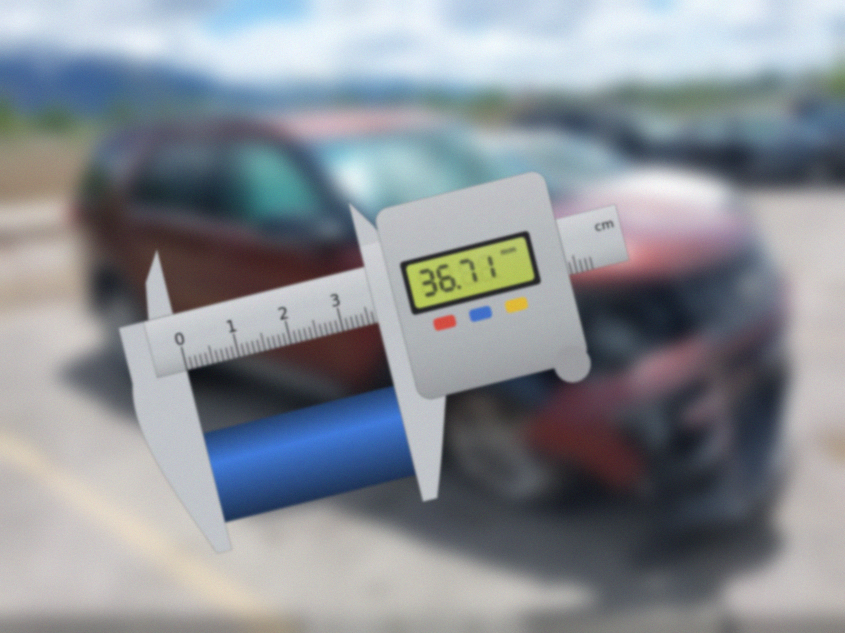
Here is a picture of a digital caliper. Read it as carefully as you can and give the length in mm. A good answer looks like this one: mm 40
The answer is mm 36.71
